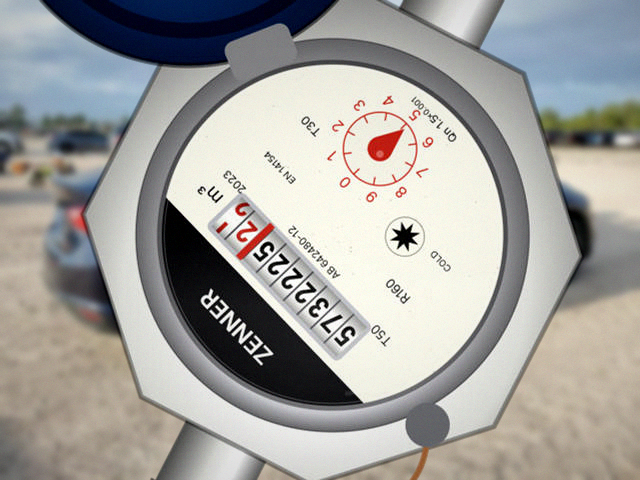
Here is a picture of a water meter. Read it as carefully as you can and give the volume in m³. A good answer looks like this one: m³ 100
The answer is m³ 5732225.215
